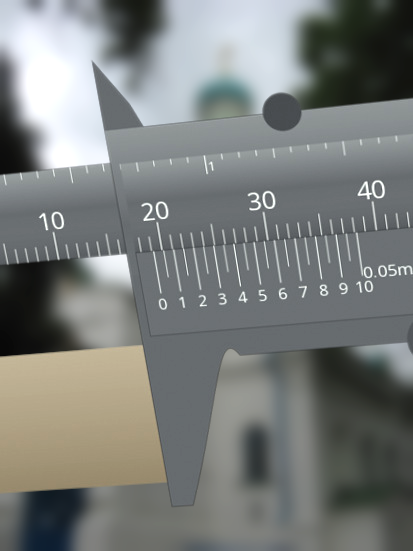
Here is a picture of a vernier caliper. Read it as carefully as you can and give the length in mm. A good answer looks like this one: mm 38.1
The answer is mm 19.2
